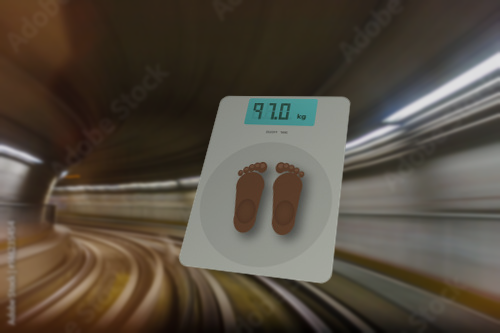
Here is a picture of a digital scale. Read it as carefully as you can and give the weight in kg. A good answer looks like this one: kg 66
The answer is kg 97.0
